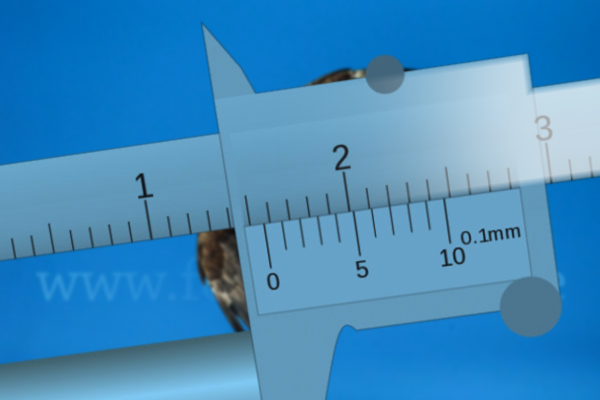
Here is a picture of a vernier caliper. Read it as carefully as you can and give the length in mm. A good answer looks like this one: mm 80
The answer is mm 15.7
